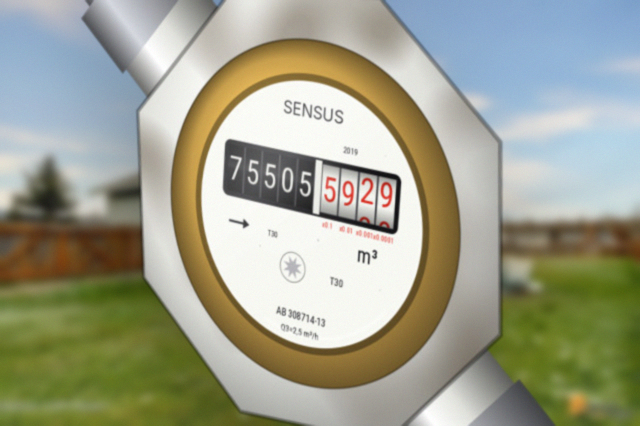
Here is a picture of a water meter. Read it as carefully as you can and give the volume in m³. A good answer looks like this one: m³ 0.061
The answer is m³ 75505.5929
